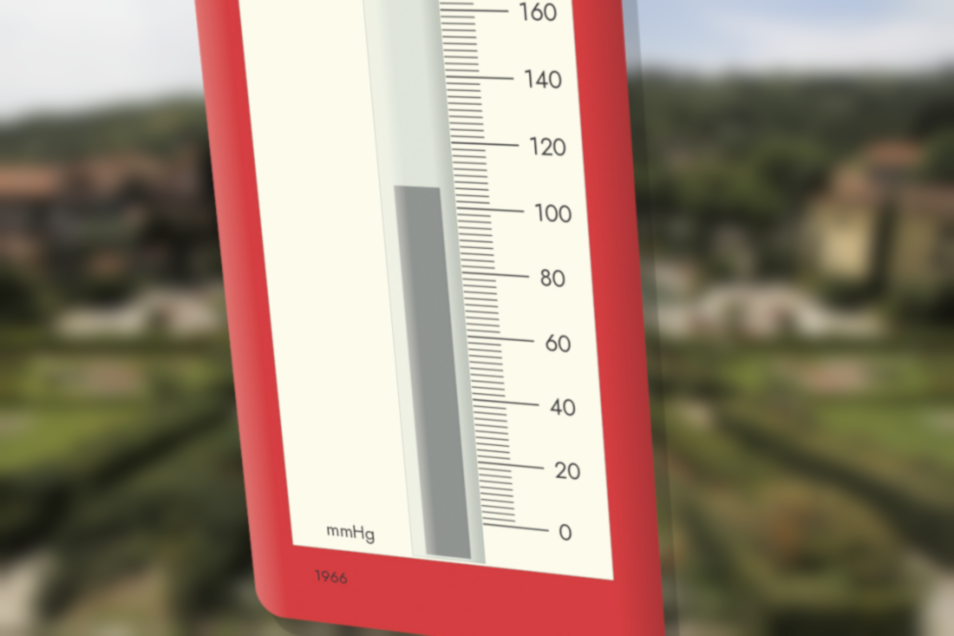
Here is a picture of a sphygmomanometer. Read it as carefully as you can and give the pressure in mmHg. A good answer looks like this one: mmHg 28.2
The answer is mmHg 106
